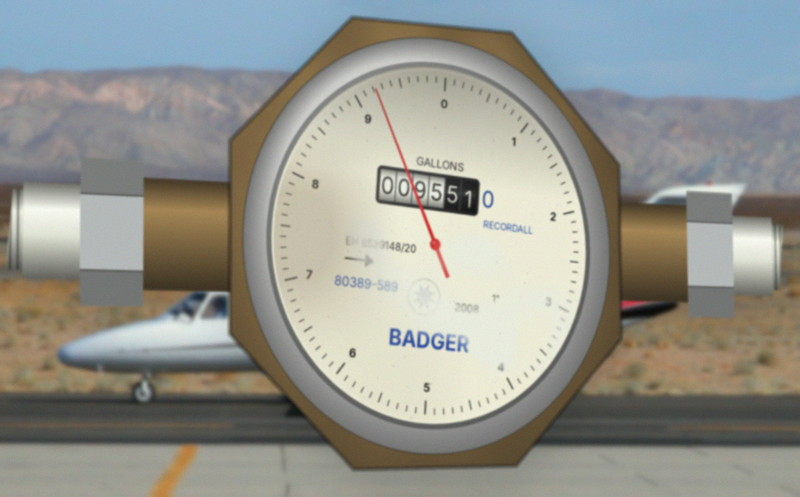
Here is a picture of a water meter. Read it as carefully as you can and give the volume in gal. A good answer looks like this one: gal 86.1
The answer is gal 95509.2
